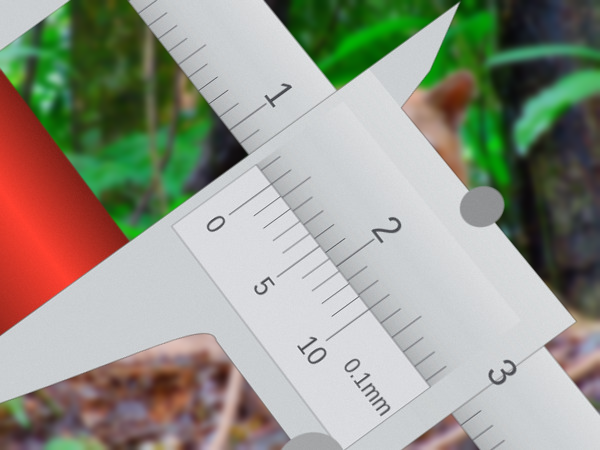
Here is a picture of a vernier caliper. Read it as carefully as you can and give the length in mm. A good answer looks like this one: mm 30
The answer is mm 14.0
